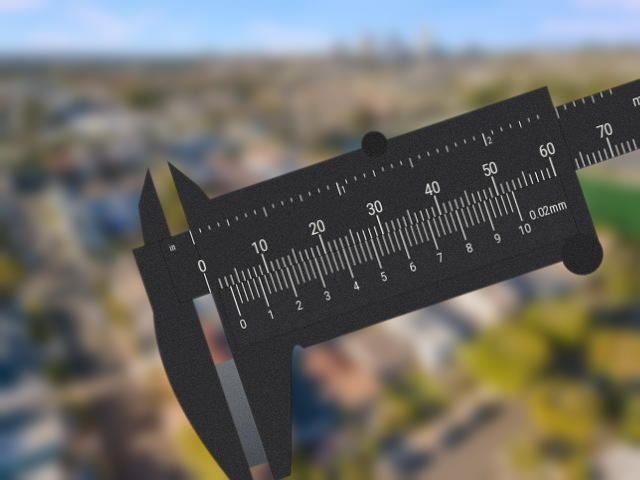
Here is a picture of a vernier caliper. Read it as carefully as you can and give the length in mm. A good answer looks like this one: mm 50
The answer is mm 3.4
